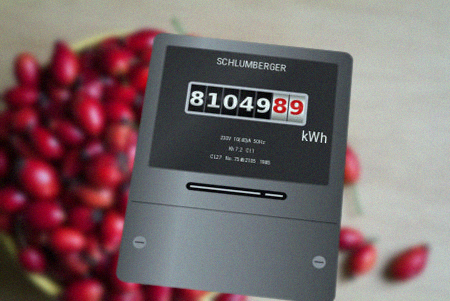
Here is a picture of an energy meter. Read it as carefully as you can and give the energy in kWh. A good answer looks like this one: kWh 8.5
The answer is kWh 81049.89
